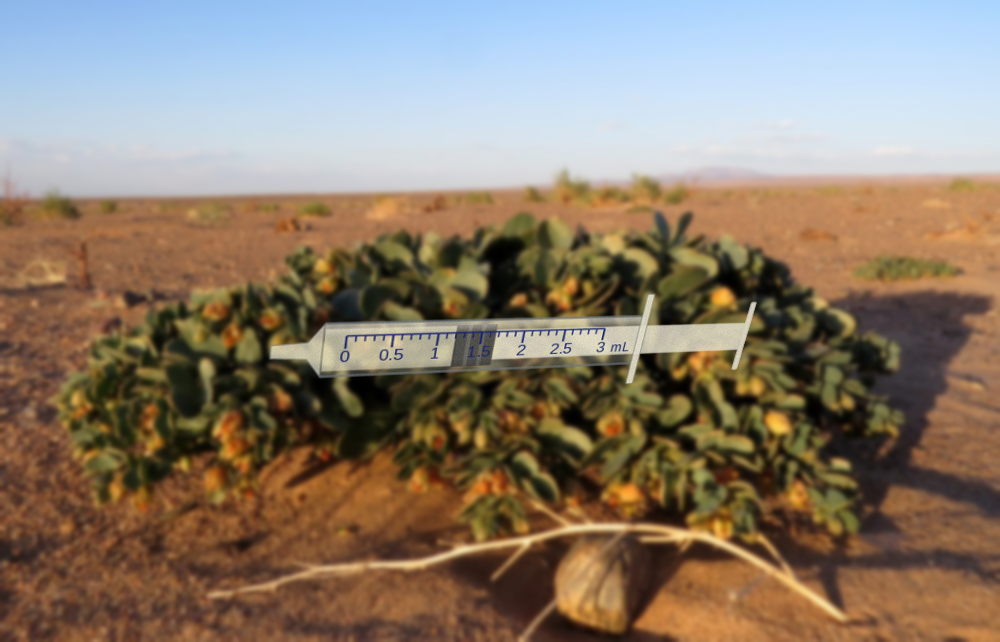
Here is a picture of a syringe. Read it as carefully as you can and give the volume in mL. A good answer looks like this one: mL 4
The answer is mL 1.2
